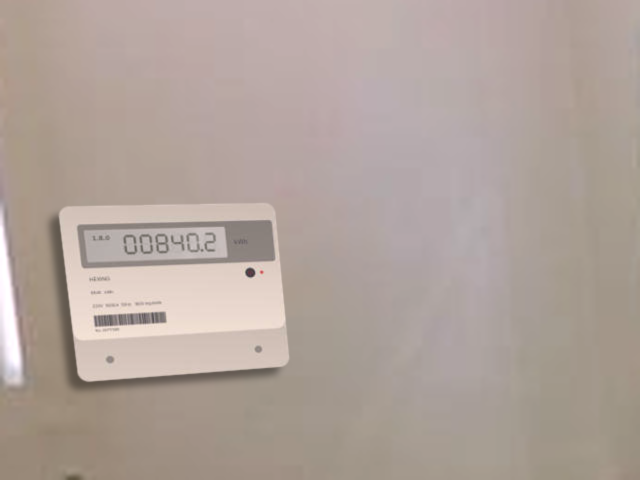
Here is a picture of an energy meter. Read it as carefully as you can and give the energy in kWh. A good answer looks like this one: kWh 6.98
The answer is kWh 840.2
